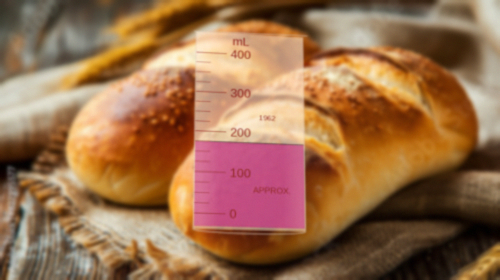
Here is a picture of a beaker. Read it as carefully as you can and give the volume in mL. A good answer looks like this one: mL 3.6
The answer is mL 175
